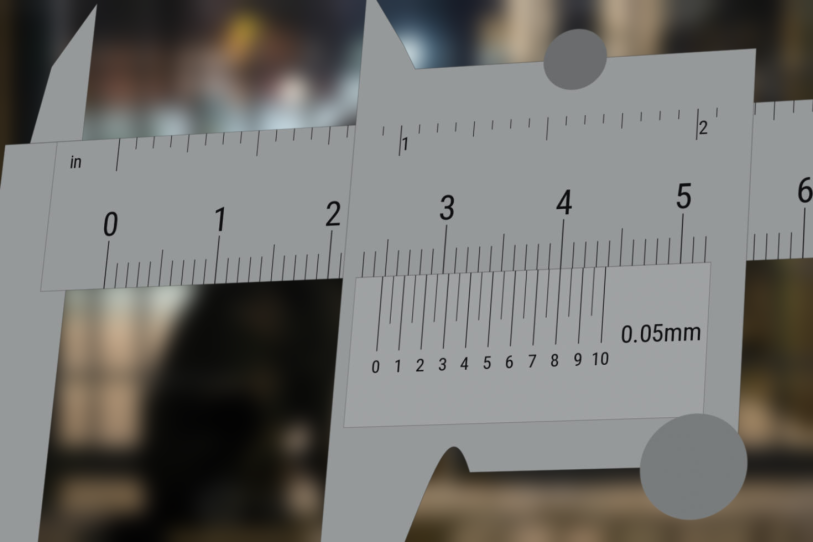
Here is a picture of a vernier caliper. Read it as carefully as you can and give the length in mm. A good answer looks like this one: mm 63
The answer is mm 24.8
